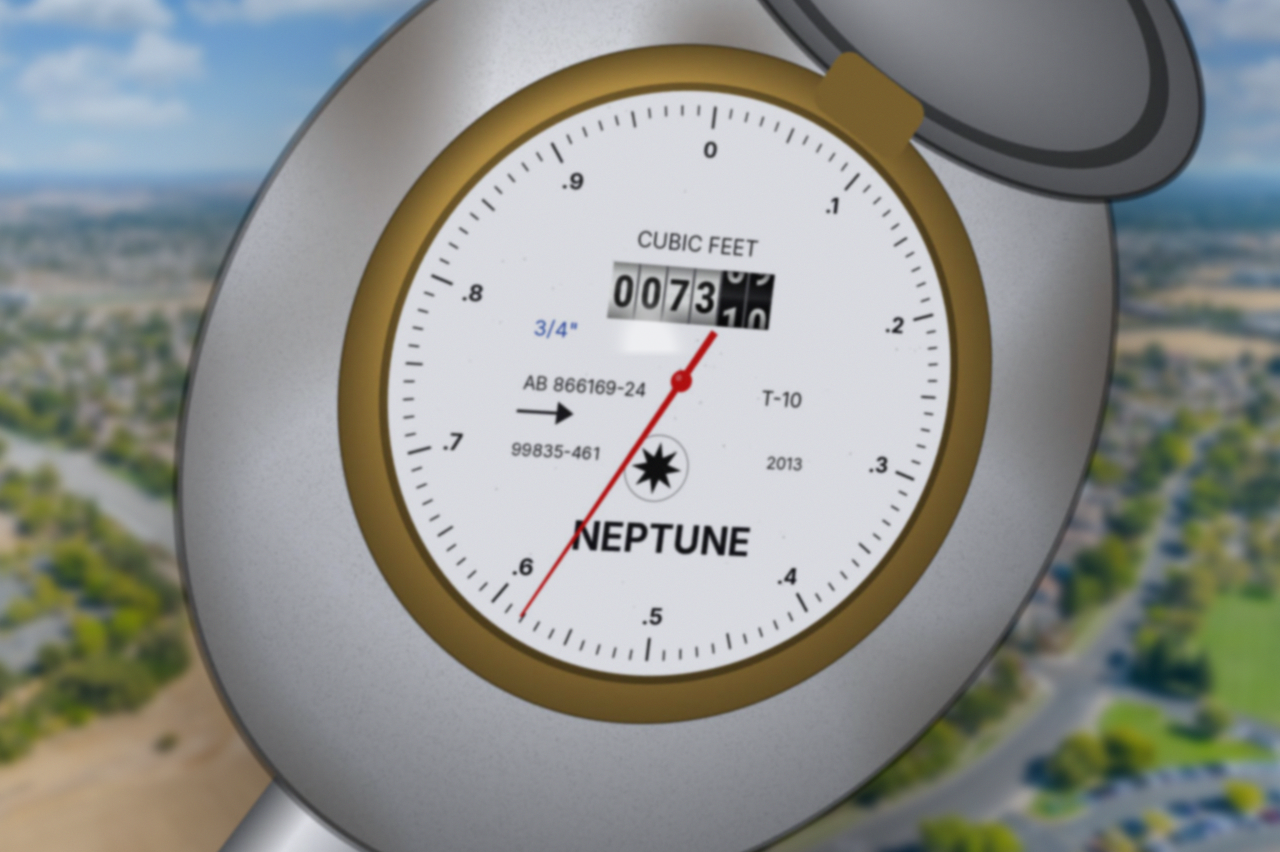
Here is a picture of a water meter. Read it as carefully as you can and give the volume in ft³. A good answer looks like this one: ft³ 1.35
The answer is ft³ 7309.58
